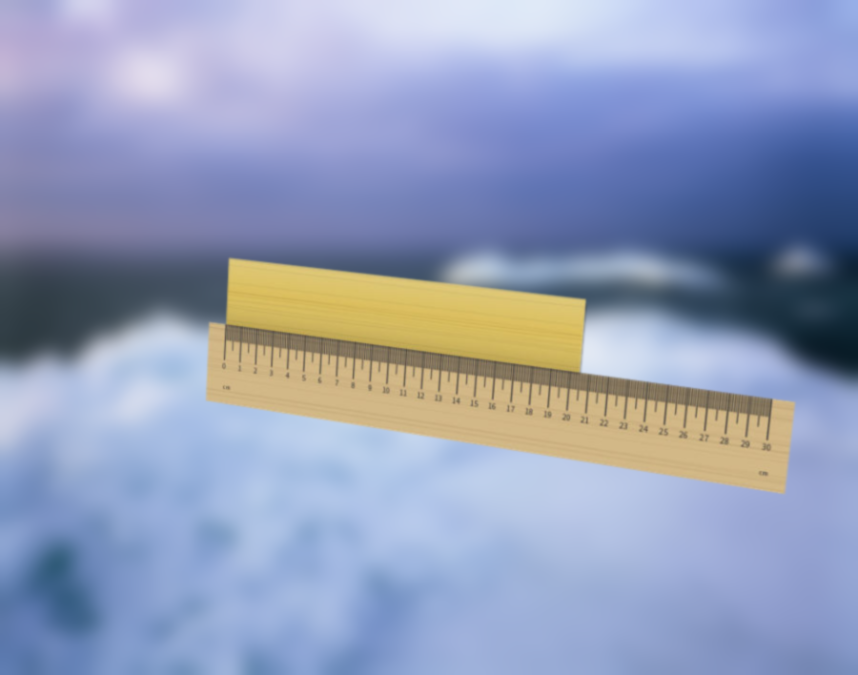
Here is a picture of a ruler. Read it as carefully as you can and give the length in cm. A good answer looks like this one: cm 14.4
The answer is cm 20.5
